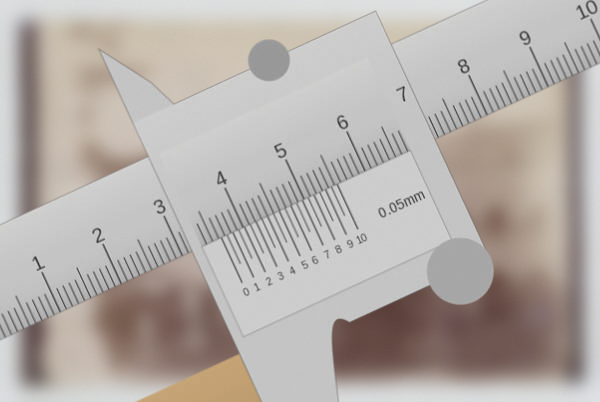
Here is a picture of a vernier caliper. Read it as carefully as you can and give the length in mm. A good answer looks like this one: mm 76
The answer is mm 36.4
